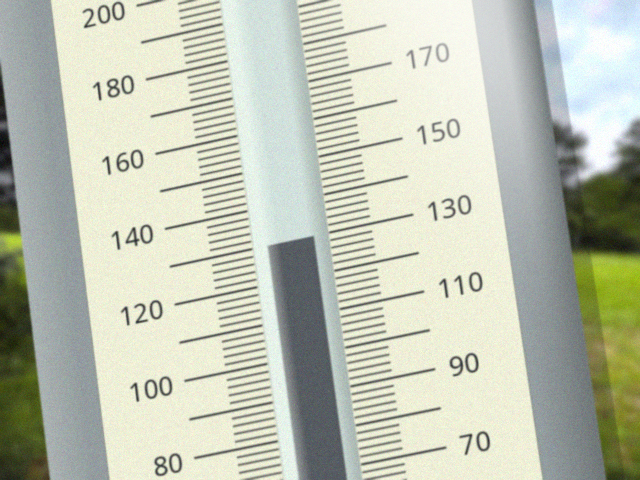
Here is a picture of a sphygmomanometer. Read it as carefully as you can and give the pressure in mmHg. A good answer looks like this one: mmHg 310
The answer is mmHg 130
